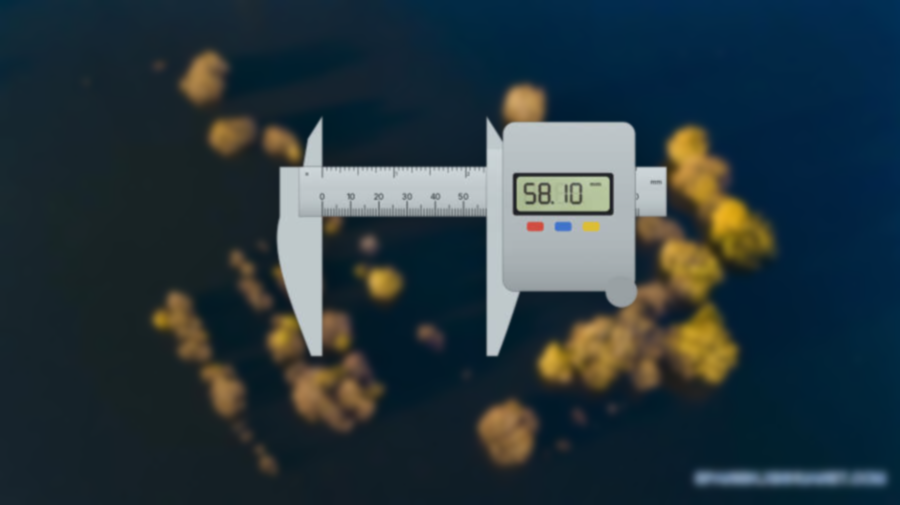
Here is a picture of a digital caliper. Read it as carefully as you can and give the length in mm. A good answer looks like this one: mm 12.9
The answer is mm 58.10
